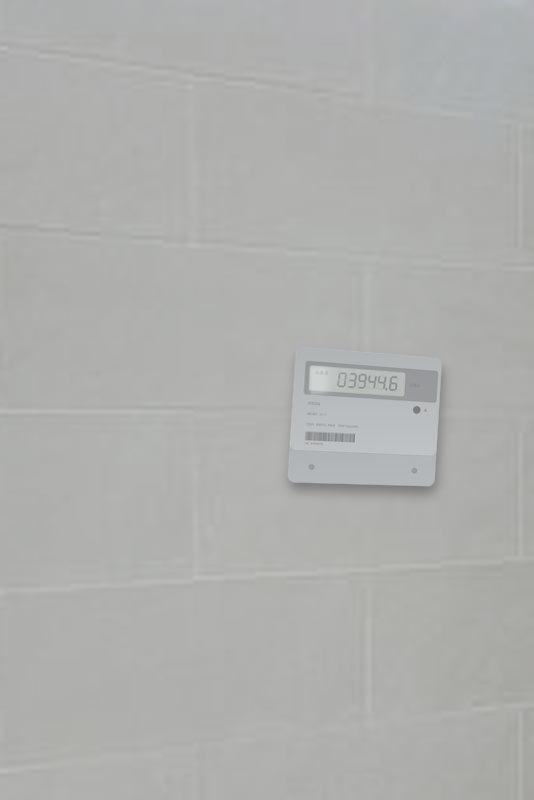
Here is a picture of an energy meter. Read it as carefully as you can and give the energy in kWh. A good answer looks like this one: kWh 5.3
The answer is kWh 3944.6
